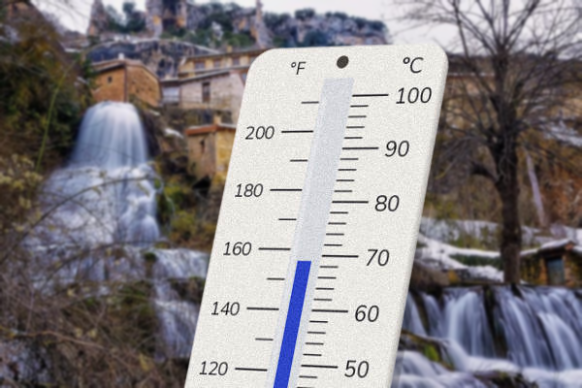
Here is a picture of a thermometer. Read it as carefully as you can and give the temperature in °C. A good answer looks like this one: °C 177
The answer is °C 69
